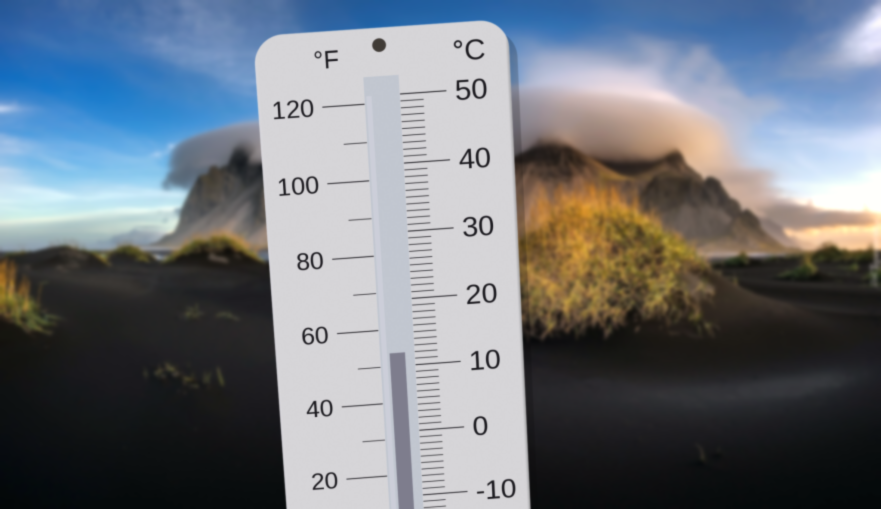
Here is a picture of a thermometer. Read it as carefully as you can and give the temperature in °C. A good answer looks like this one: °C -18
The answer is °C 12
